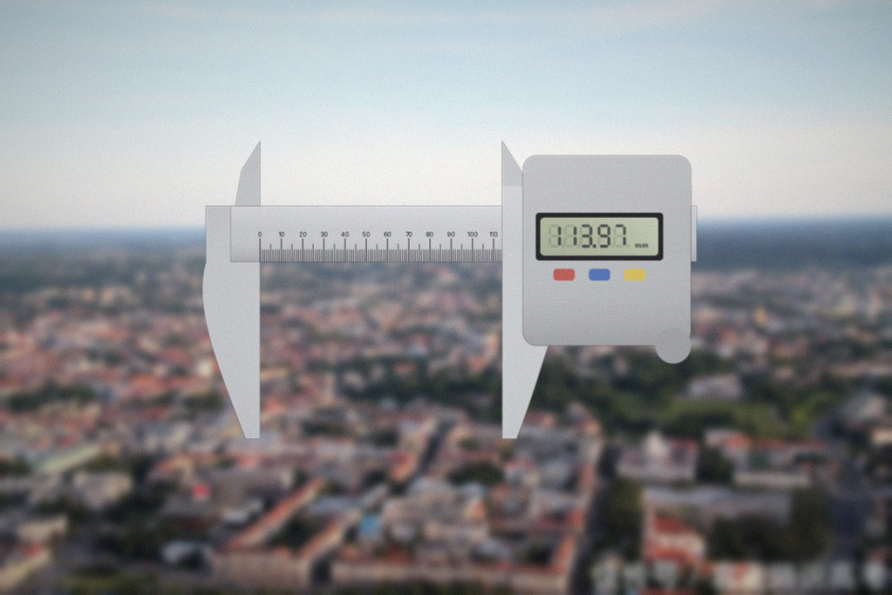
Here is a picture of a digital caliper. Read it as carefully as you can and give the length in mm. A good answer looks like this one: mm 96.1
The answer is mm 113.97
